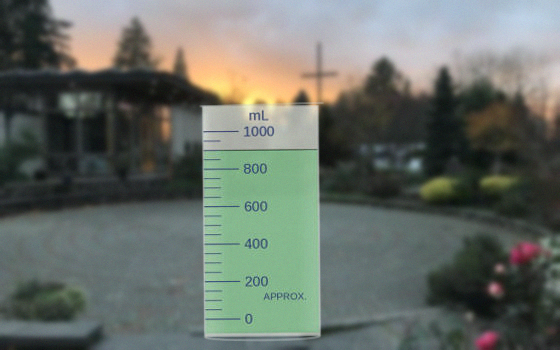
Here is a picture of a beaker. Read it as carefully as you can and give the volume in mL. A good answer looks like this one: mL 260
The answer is mL 900
